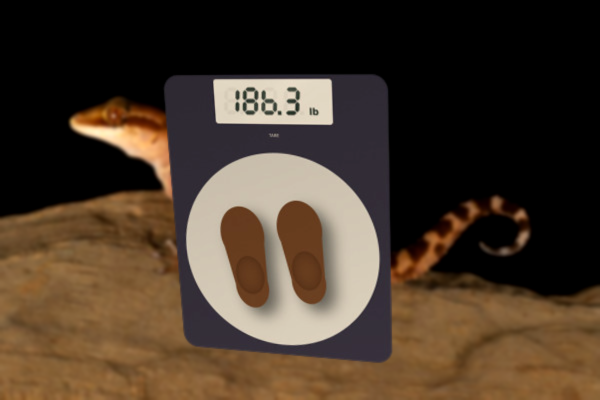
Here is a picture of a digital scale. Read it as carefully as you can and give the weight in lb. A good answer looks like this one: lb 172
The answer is lb 186.3
